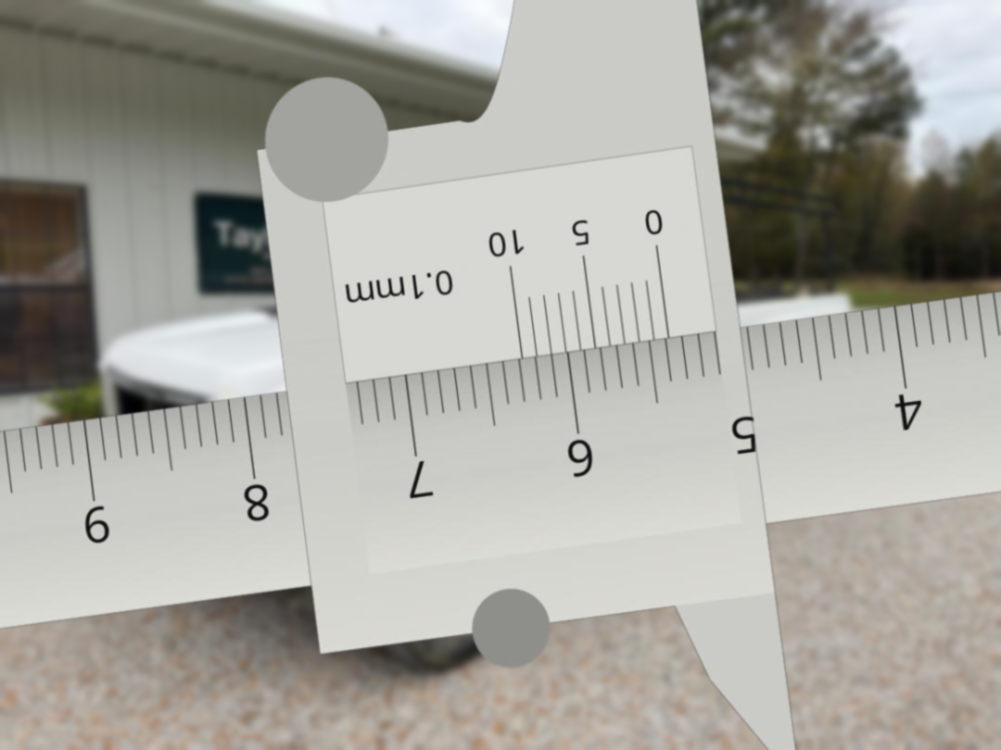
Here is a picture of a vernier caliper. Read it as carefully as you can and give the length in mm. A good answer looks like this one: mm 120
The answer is mm 53.8
